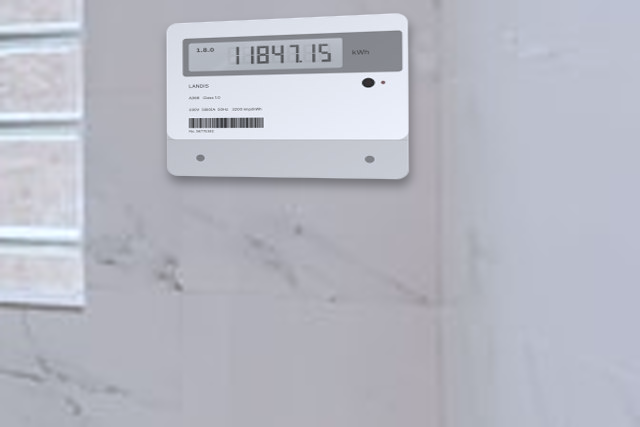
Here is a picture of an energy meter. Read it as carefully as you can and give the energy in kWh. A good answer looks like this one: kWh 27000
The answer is kWh 11847.15
